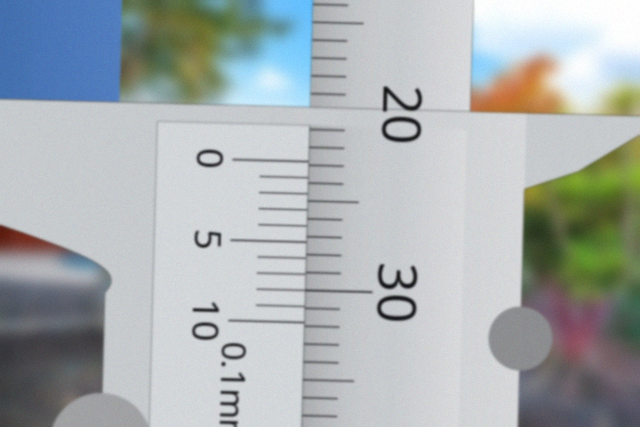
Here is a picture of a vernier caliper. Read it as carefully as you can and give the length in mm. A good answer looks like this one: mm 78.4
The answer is mm 22.8
